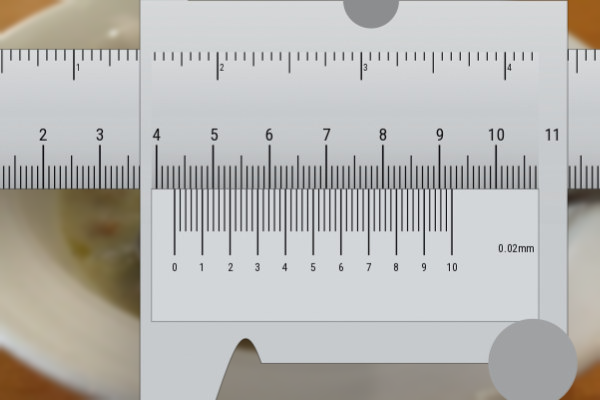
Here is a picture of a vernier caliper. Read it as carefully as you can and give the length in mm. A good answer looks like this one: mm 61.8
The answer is mm 43.2
